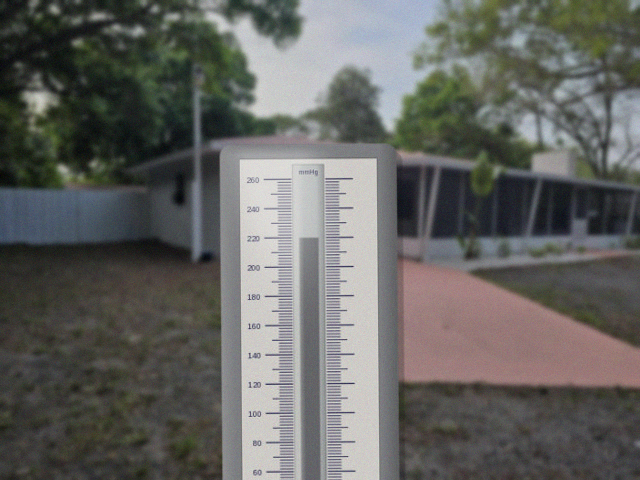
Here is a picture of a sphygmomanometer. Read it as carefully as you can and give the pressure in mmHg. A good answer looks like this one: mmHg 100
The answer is mmHg 220
